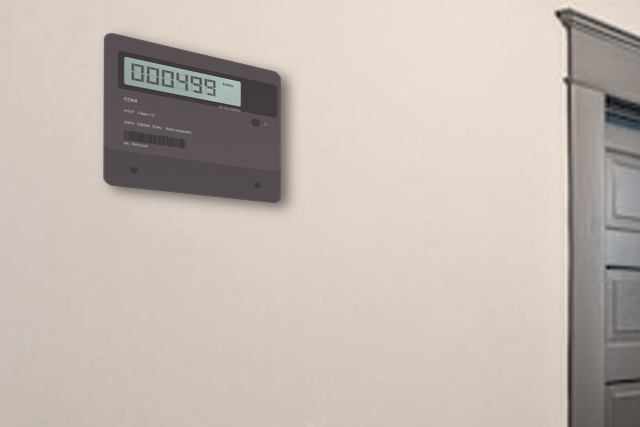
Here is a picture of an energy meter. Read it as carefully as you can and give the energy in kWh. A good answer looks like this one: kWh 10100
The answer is kWh 499
